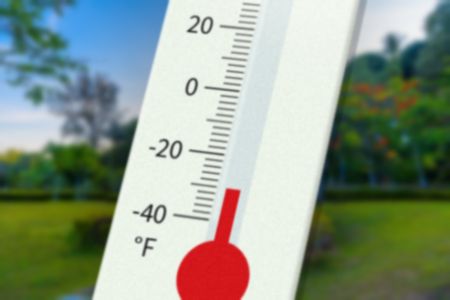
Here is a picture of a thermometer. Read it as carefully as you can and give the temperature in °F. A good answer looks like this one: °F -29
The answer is °F -30
